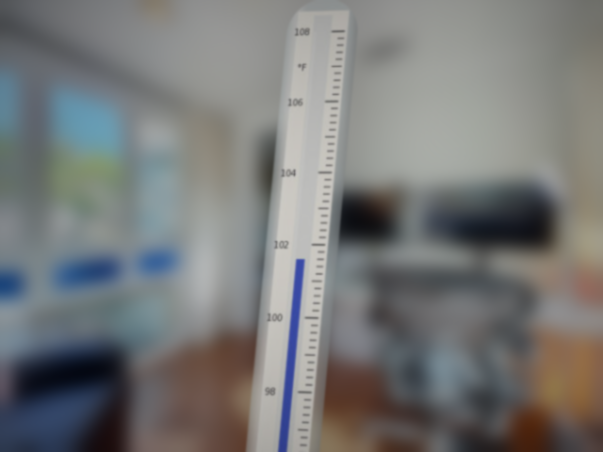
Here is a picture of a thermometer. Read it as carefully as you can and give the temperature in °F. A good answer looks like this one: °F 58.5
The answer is °F 101.6
